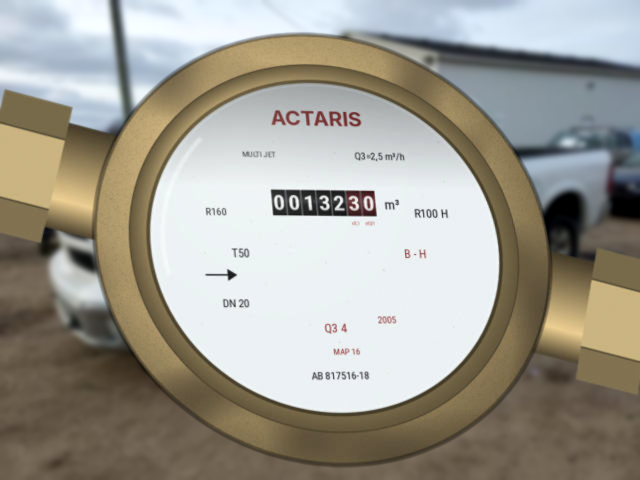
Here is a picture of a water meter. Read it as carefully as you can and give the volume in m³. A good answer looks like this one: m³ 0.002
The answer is m³ 132.30
